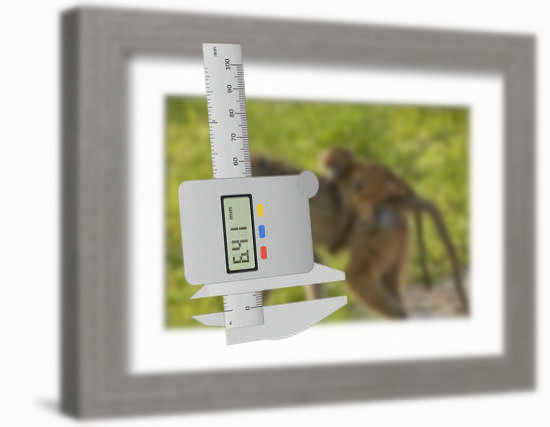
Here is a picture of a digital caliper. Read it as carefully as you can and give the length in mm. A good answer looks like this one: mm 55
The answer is mm 6.41
